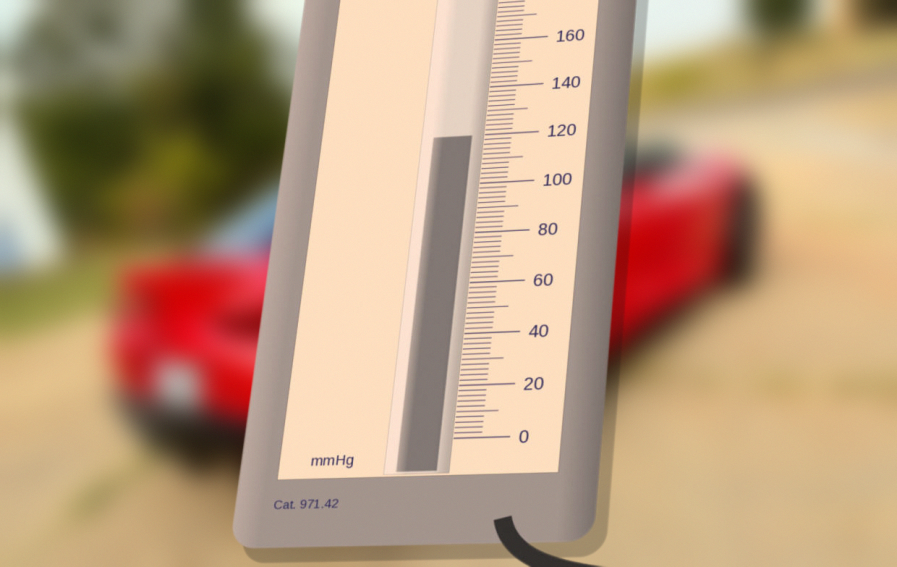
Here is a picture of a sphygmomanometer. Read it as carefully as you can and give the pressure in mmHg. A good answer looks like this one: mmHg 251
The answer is mmHg 120
